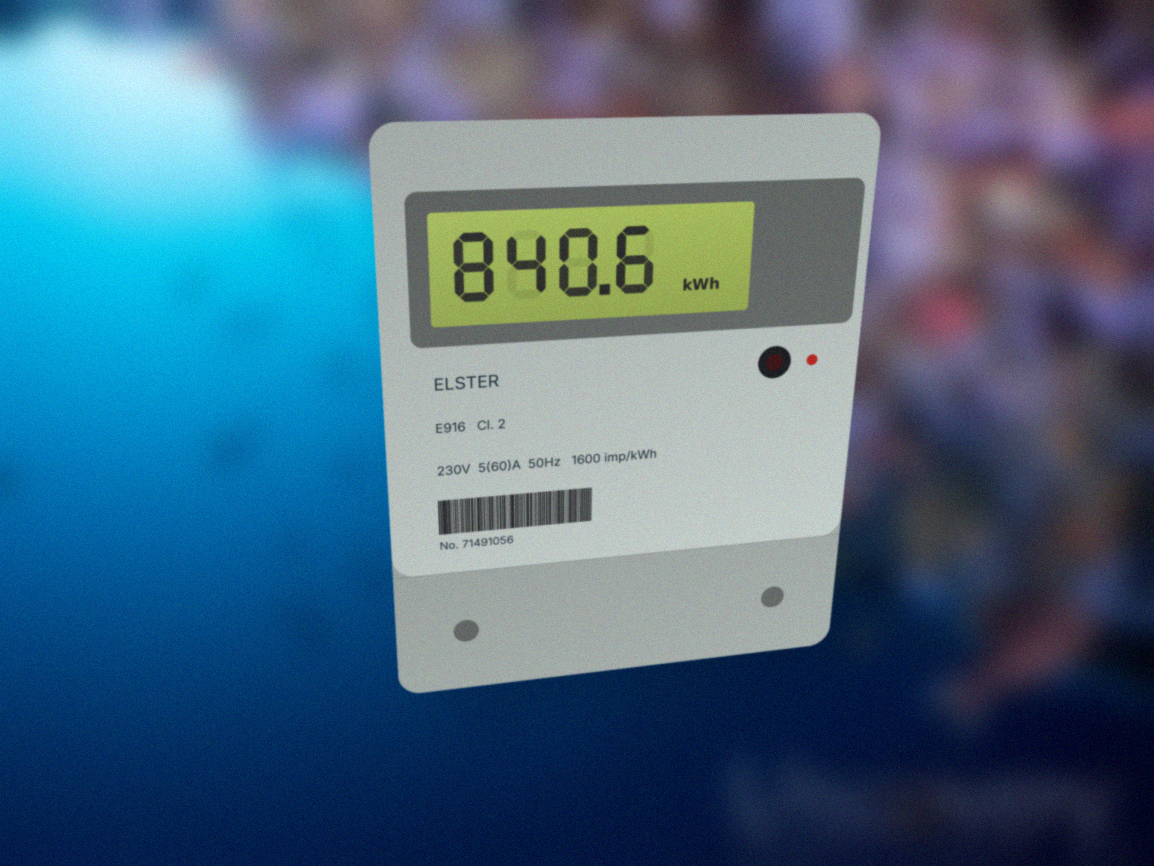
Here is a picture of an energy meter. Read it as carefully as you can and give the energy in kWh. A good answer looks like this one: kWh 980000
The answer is kWh 840.6
